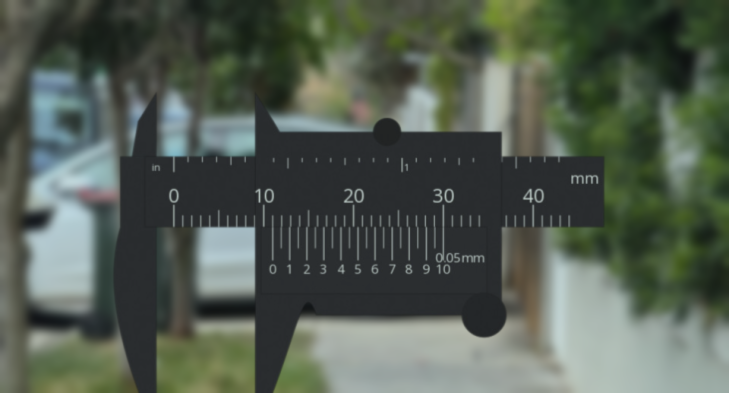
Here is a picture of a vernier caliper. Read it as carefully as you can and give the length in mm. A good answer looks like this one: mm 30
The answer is mm 11.0
